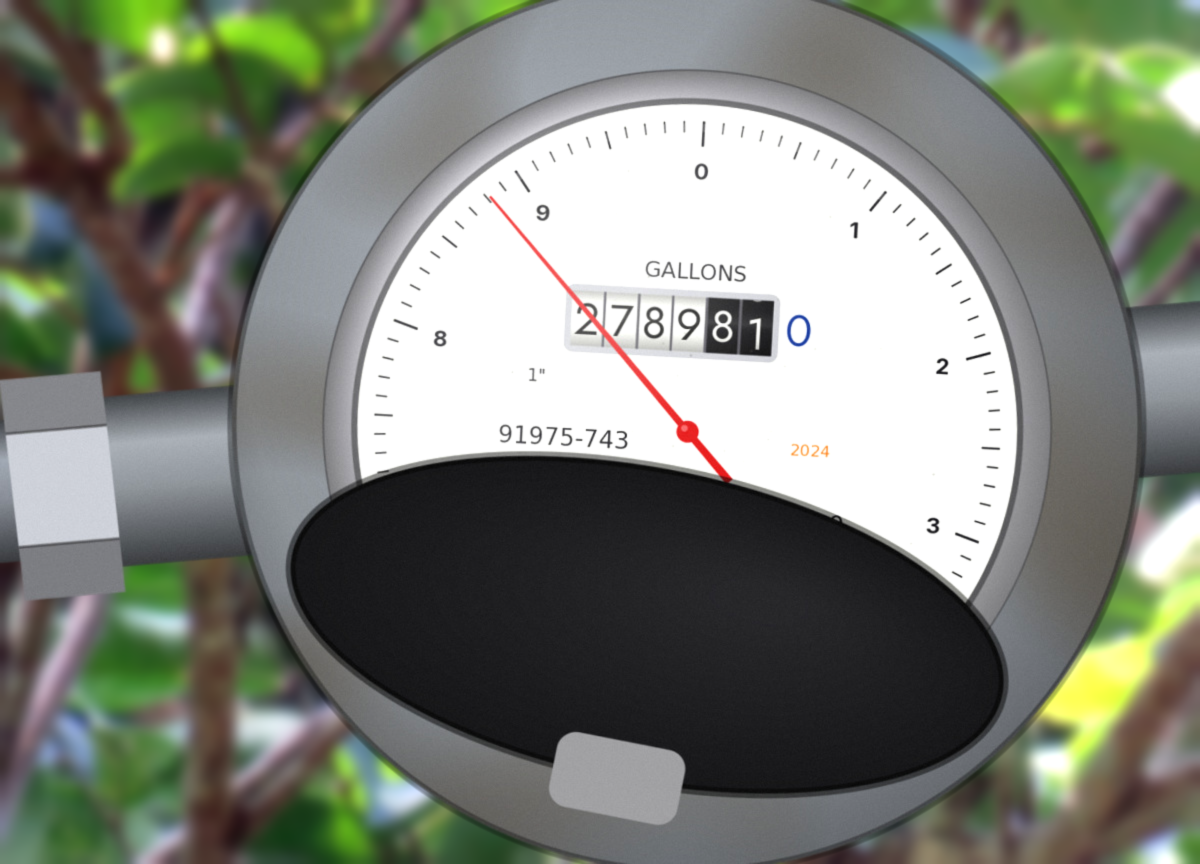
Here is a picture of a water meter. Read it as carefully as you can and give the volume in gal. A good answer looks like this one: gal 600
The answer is gal 2789808.8
